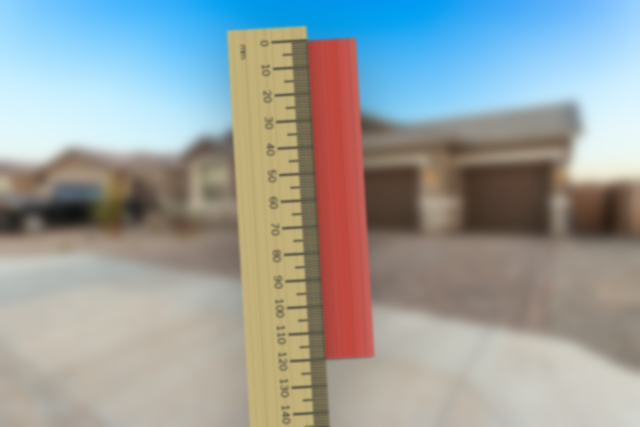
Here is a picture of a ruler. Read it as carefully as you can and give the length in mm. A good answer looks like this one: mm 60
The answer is mm 120
